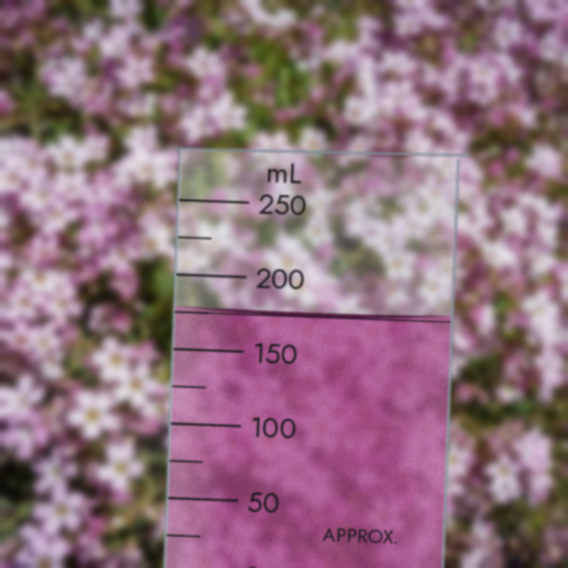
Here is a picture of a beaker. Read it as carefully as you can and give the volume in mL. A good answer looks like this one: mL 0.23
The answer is mL 175
